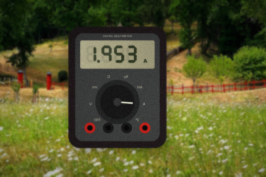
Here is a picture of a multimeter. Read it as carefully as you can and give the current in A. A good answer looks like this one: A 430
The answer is A 1.953
